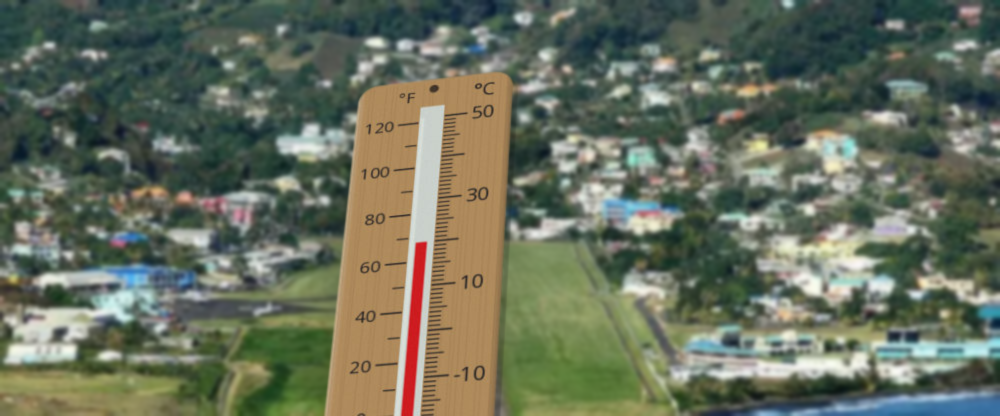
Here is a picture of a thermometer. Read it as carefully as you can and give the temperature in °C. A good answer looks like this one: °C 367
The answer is °C 20
